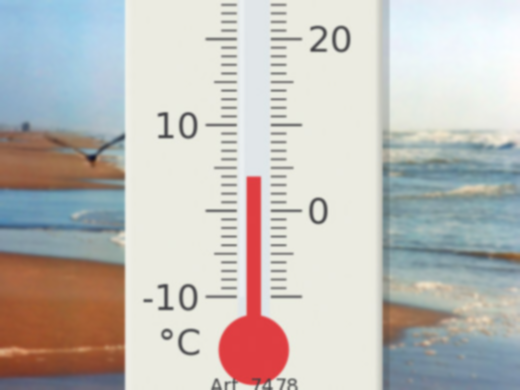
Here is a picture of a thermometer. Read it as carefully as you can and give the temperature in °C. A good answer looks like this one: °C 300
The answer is °C 4
